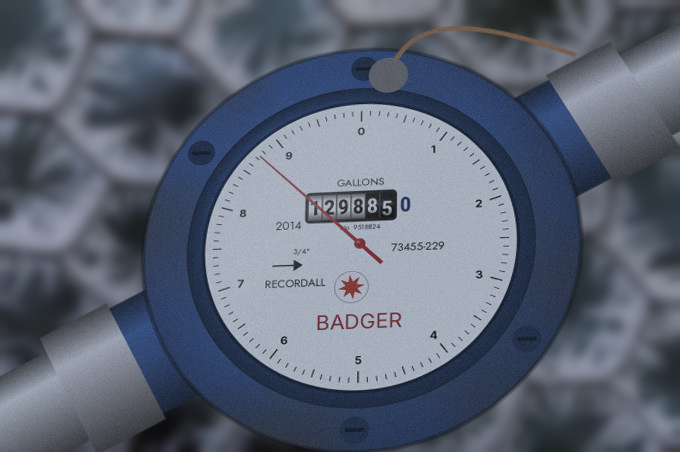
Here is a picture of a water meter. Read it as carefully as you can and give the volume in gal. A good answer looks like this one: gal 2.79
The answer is gal 1298848.7
